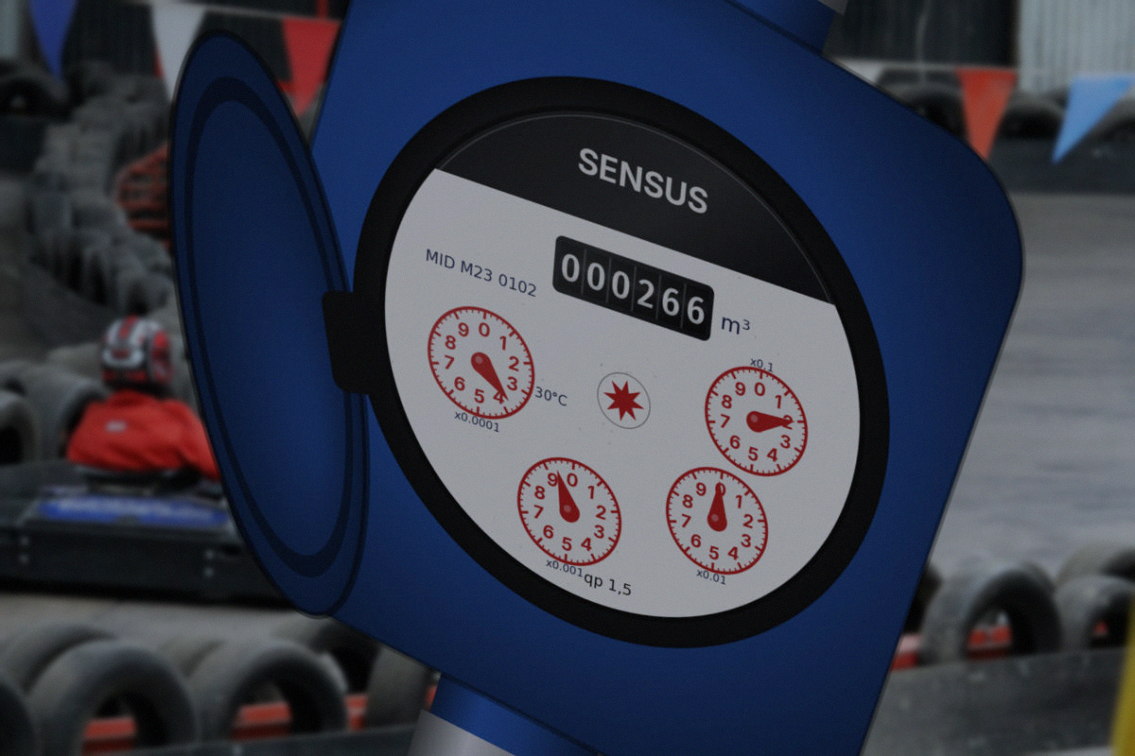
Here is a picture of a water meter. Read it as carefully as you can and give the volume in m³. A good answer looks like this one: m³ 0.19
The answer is m³ 266.1993
